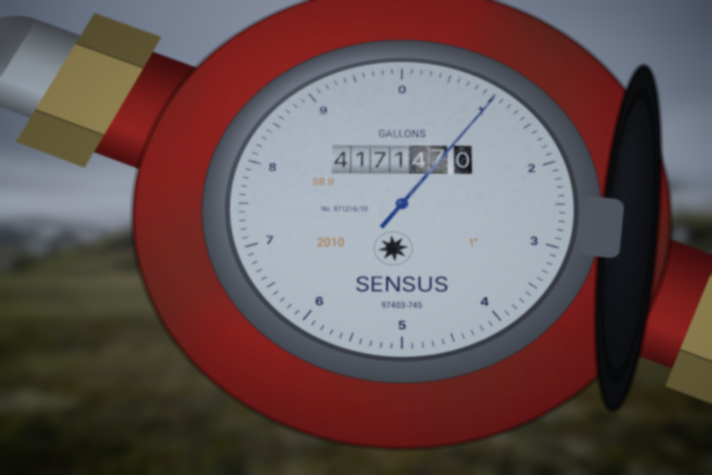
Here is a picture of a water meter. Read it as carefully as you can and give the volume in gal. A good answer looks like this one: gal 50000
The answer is gal 4171471.0
